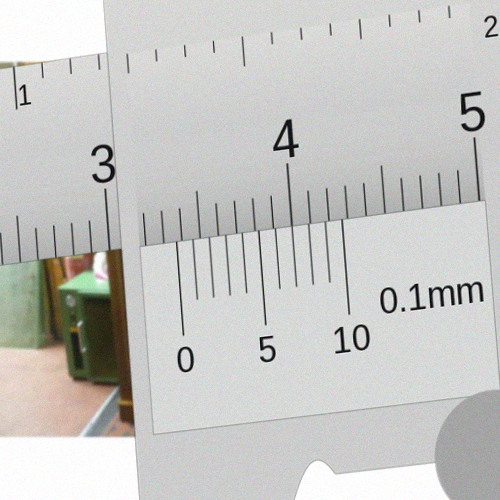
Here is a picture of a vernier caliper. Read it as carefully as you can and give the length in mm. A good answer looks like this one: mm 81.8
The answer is mm 33.7
